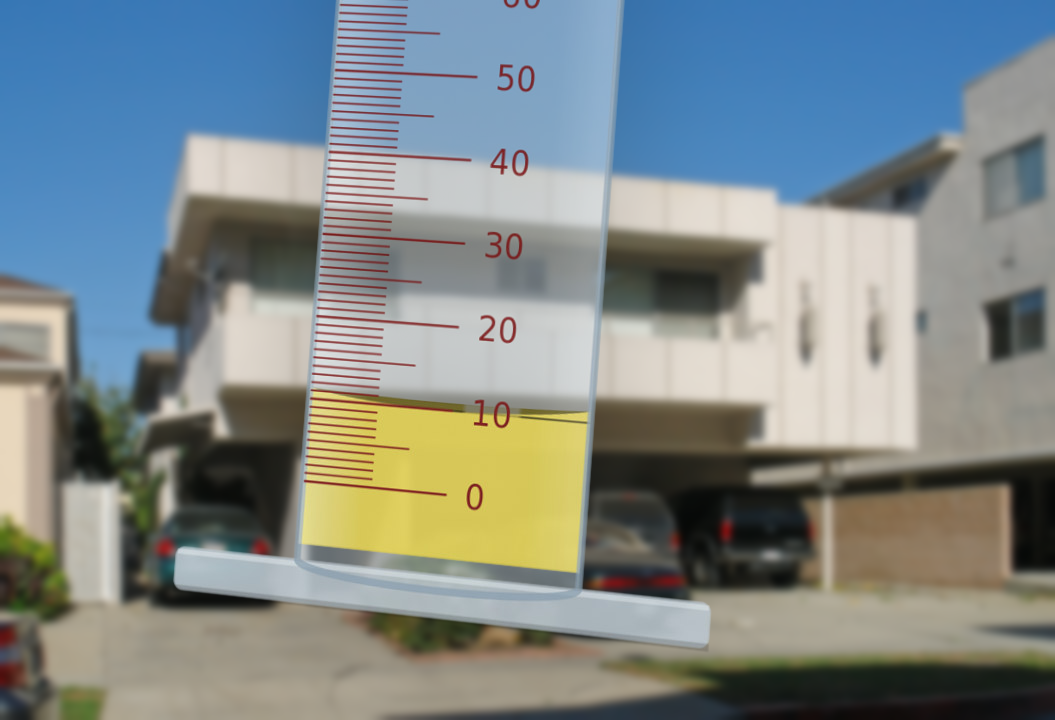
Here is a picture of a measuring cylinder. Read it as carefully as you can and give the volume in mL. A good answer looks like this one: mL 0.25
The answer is mL 10
